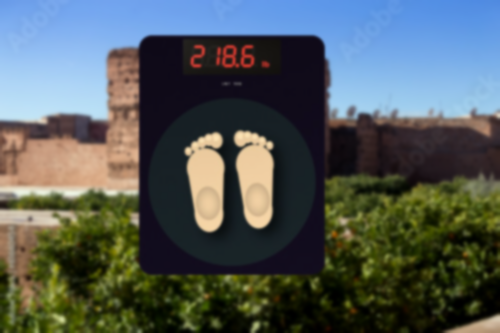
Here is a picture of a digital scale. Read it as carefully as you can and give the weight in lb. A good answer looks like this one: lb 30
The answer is lb 218.6
